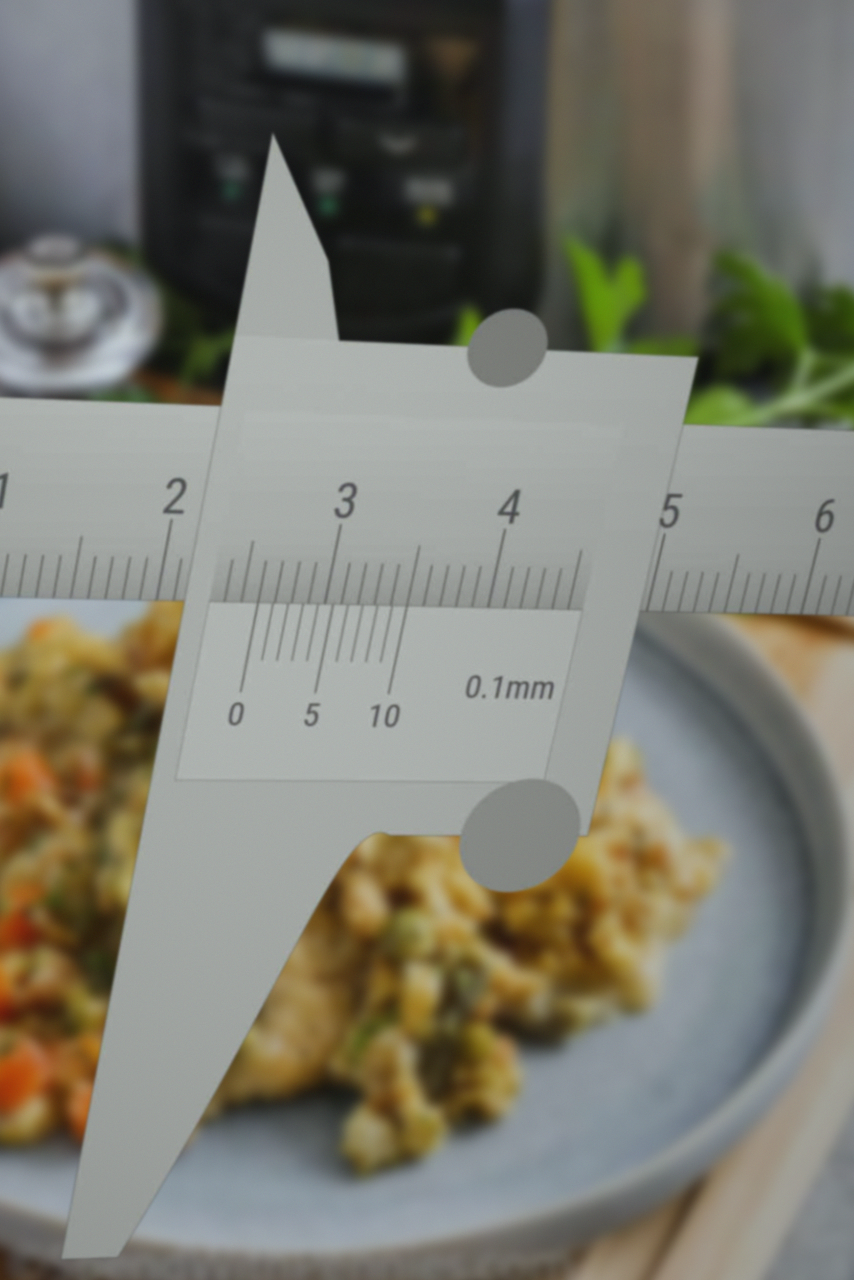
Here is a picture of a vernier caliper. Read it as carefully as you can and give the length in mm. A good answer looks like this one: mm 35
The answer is mm 26.0
